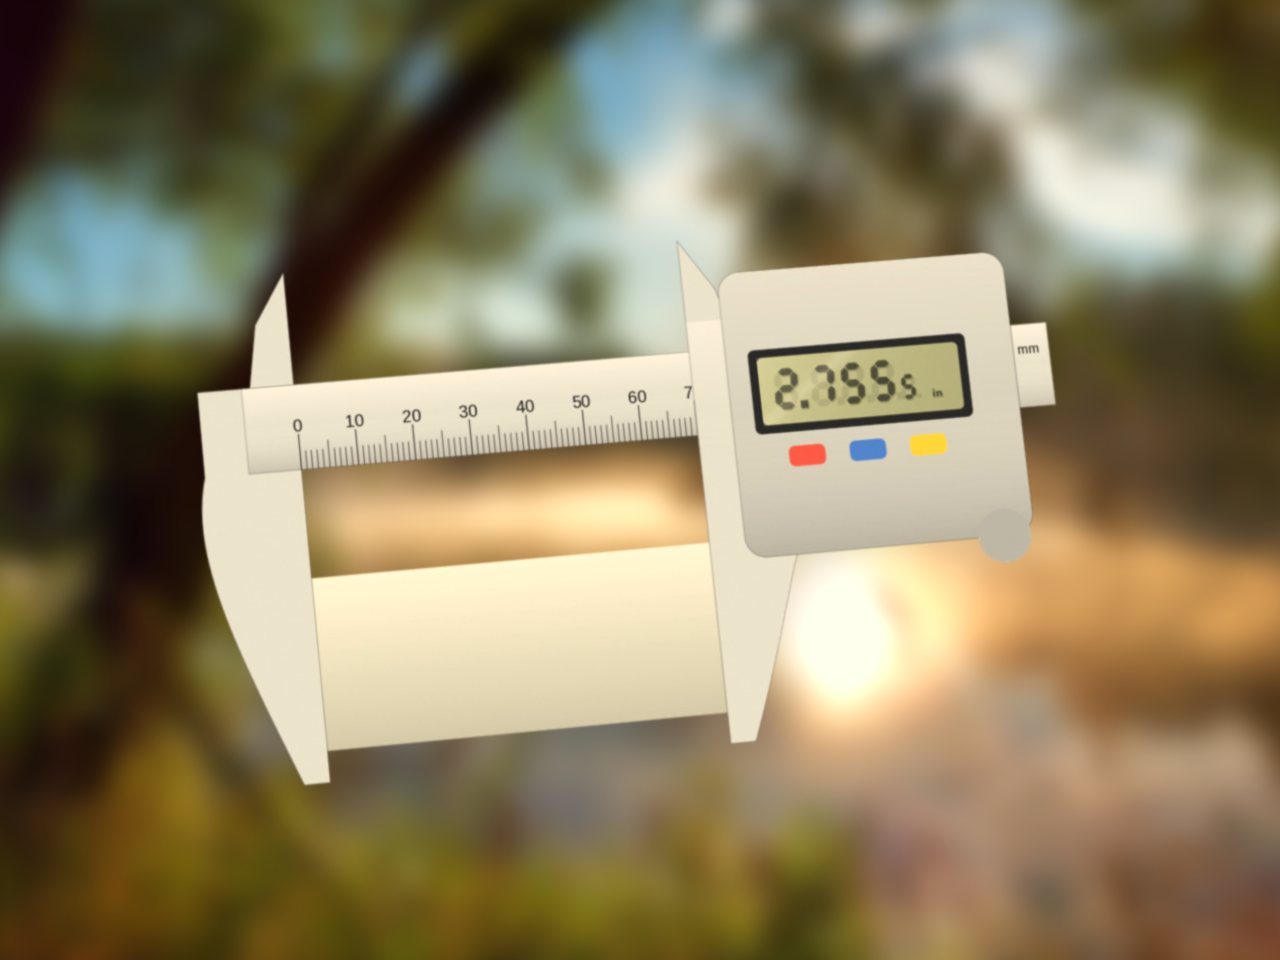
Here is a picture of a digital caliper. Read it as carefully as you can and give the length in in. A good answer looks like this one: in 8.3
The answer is in 2.7555
